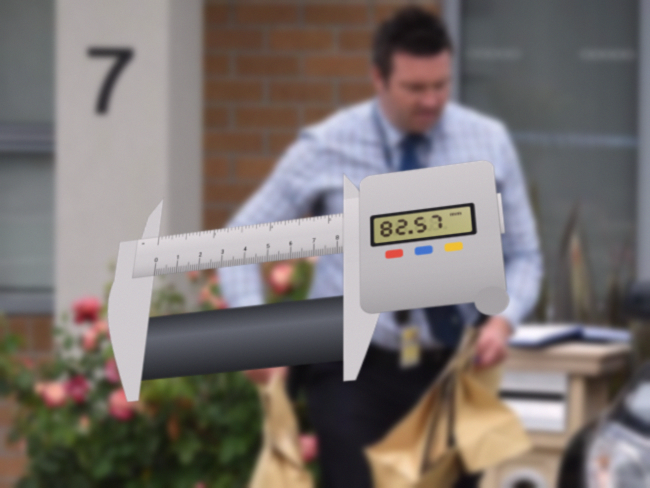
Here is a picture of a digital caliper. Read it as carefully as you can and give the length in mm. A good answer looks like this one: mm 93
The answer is mm 82.57
